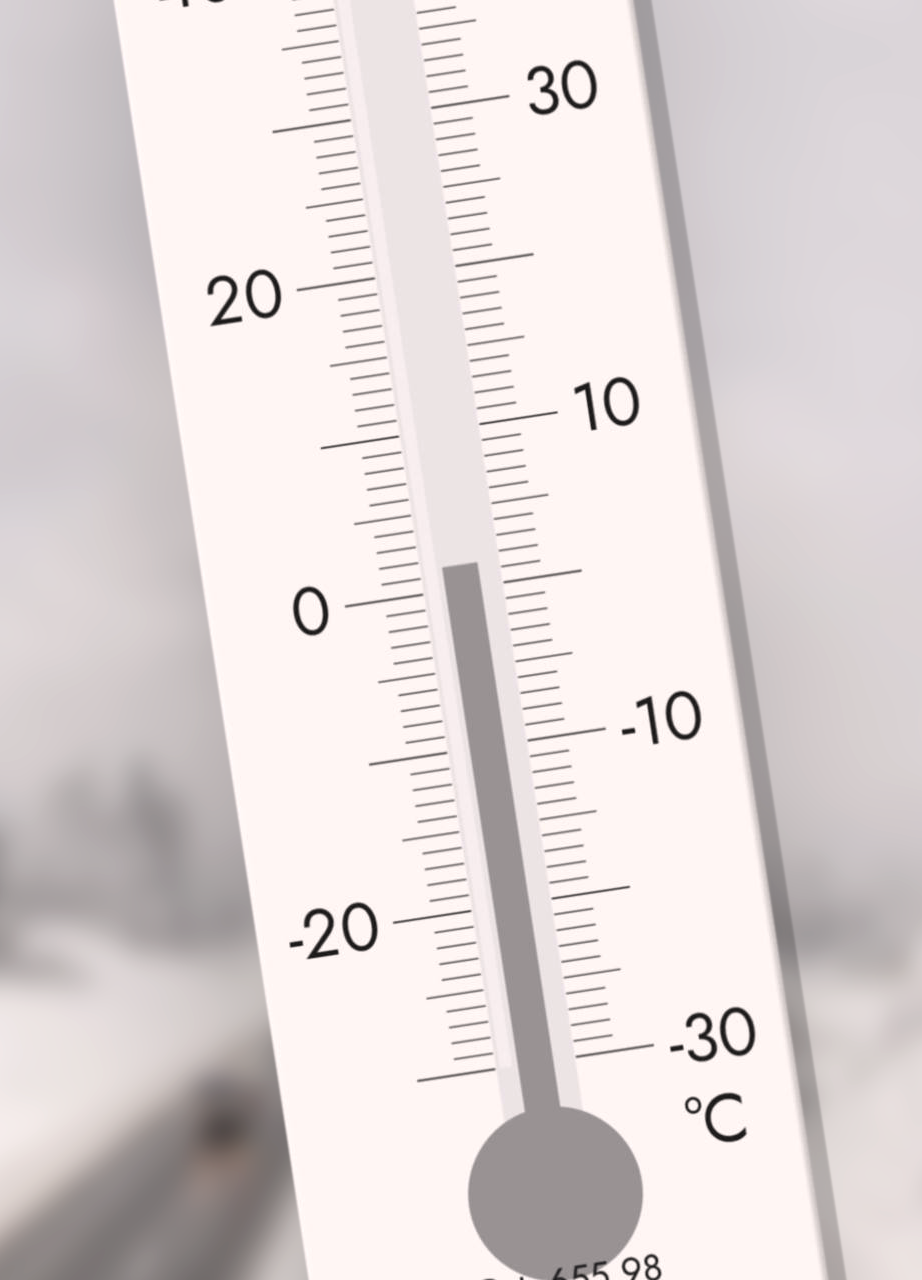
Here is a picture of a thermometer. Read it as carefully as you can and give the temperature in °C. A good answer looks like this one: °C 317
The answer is °C 1.5
